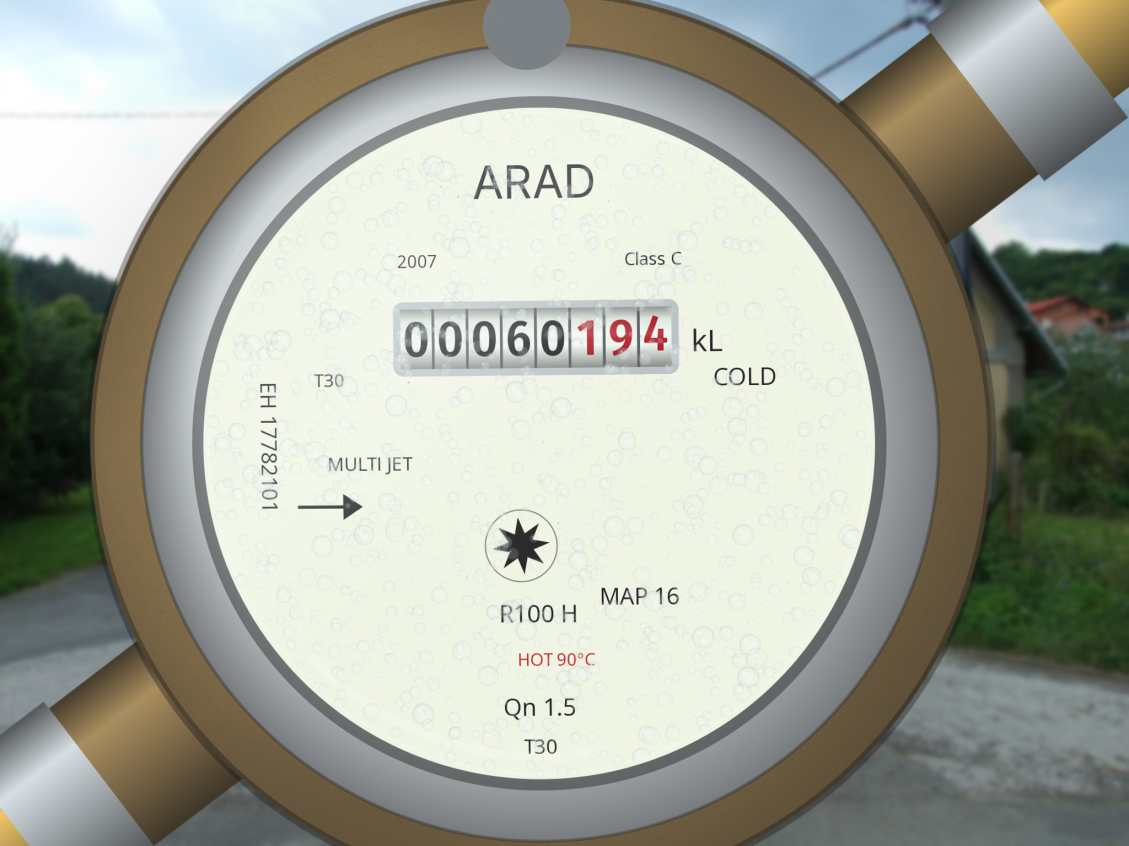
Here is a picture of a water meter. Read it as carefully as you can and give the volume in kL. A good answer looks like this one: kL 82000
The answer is kL 60.194
